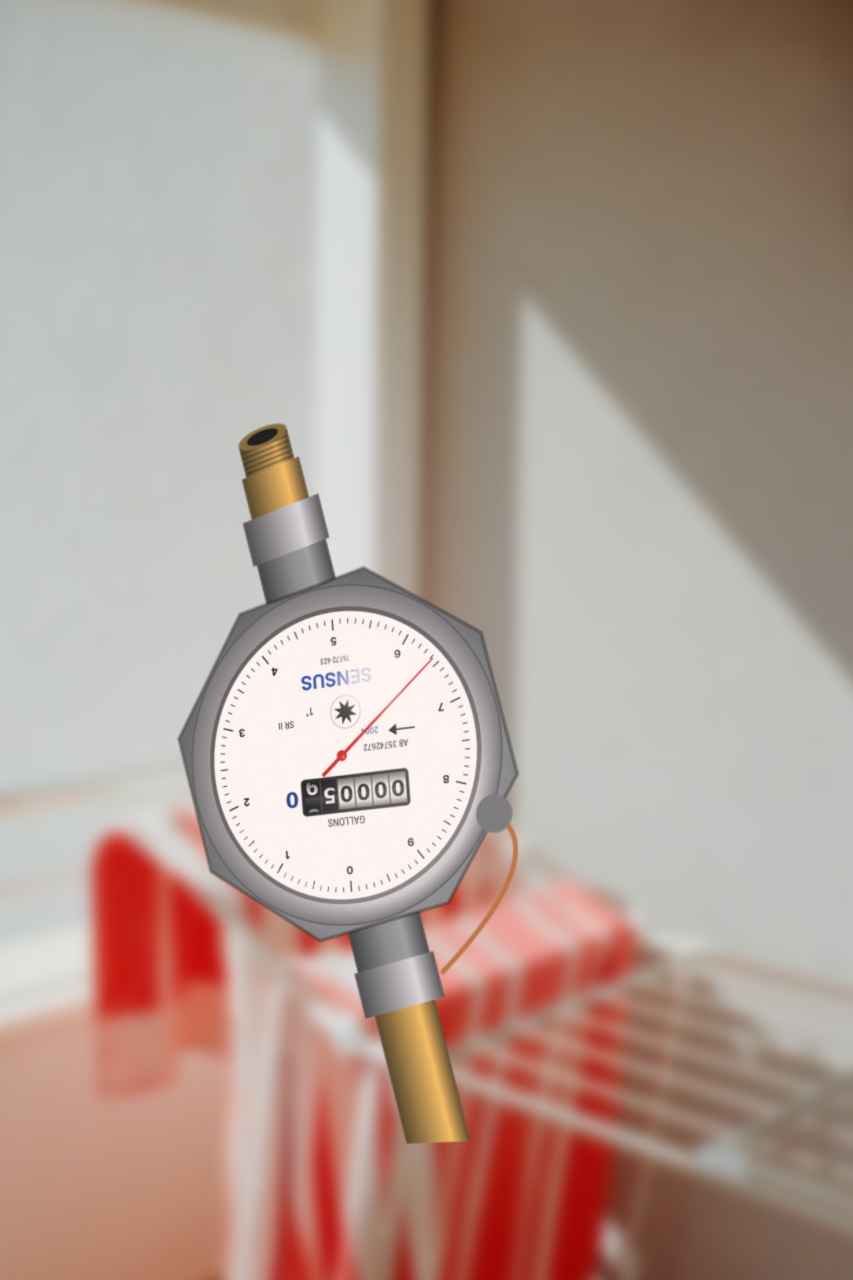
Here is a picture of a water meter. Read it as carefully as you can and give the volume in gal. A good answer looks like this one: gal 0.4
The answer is gal 586.4
